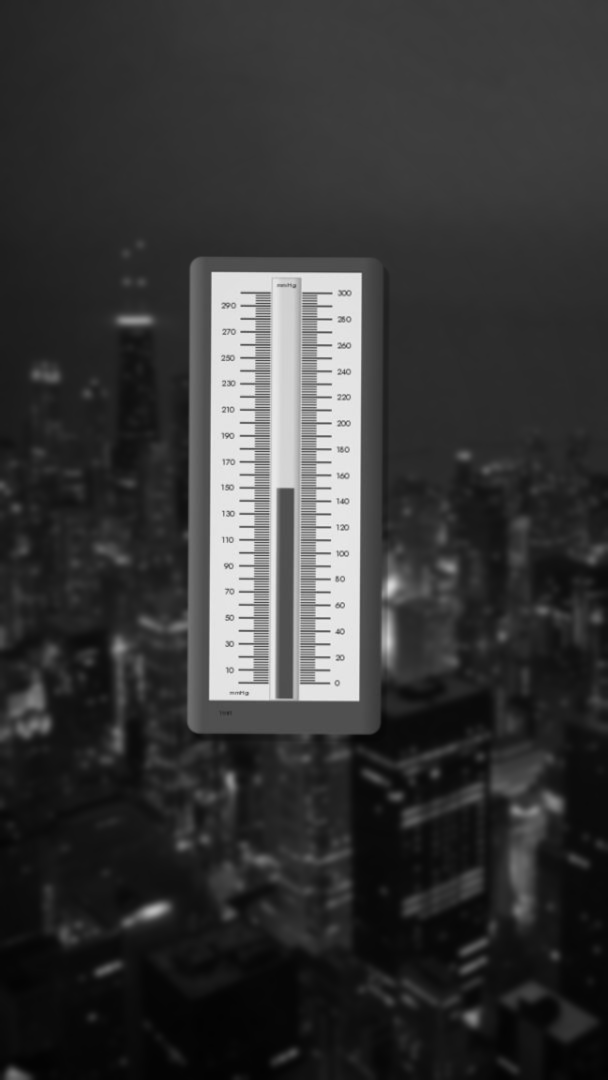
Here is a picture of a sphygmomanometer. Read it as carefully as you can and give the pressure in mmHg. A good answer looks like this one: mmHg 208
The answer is mmHg 150
